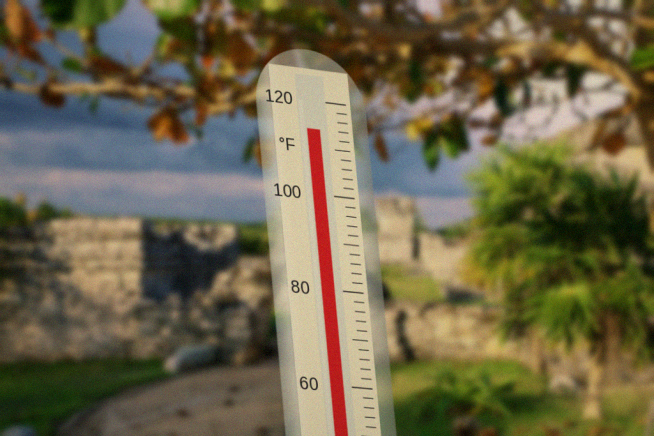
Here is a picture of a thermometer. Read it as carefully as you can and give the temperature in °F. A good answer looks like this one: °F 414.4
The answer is °F 114
